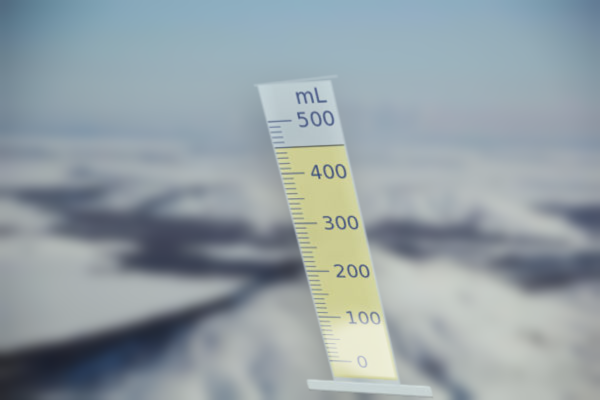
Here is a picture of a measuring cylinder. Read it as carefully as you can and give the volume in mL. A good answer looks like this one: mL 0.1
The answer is mL 450
